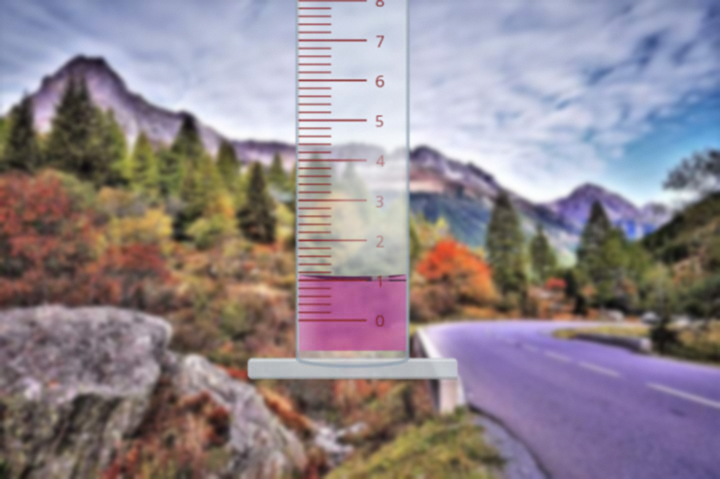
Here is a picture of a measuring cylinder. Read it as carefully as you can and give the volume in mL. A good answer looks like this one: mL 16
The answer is mL 1
